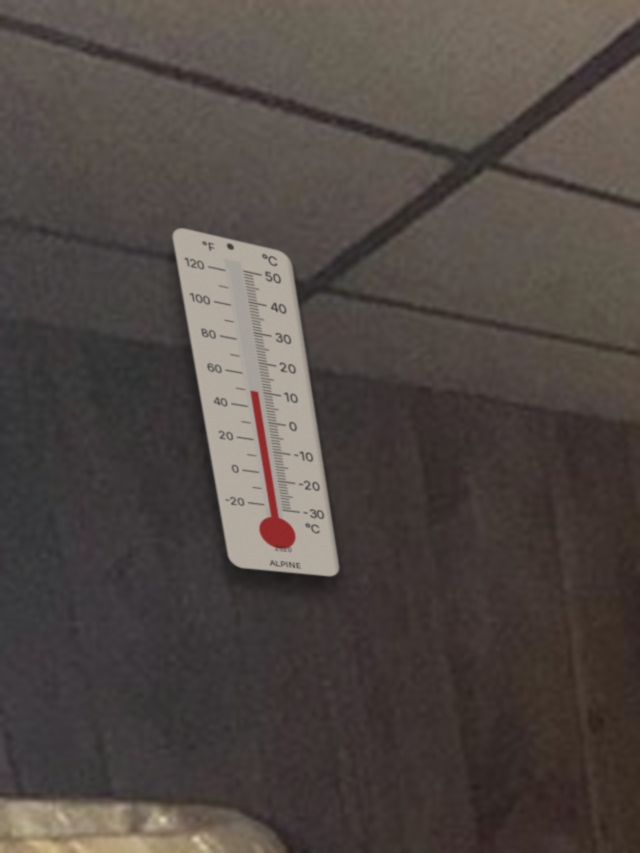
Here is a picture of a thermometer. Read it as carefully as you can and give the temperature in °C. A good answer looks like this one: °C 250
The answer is °C 10
